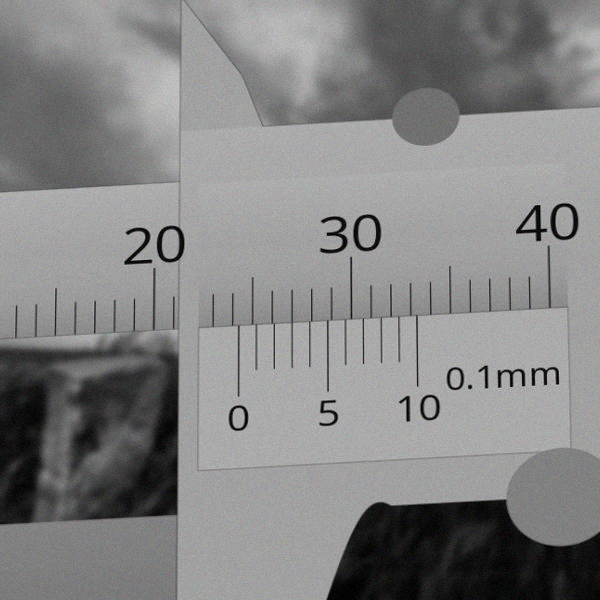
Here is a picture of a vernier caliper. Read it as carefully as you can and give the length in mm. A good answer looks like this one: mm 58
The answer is mm 24.3
